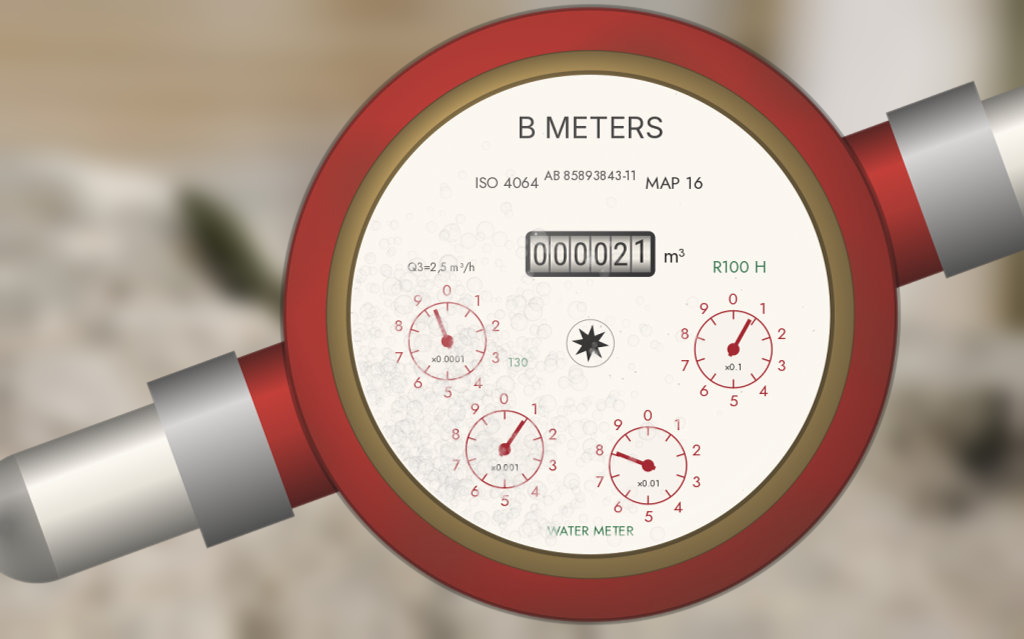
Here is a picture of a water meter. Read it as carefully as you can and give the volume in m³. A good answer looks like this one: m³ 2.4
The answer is m³ 21.0809
